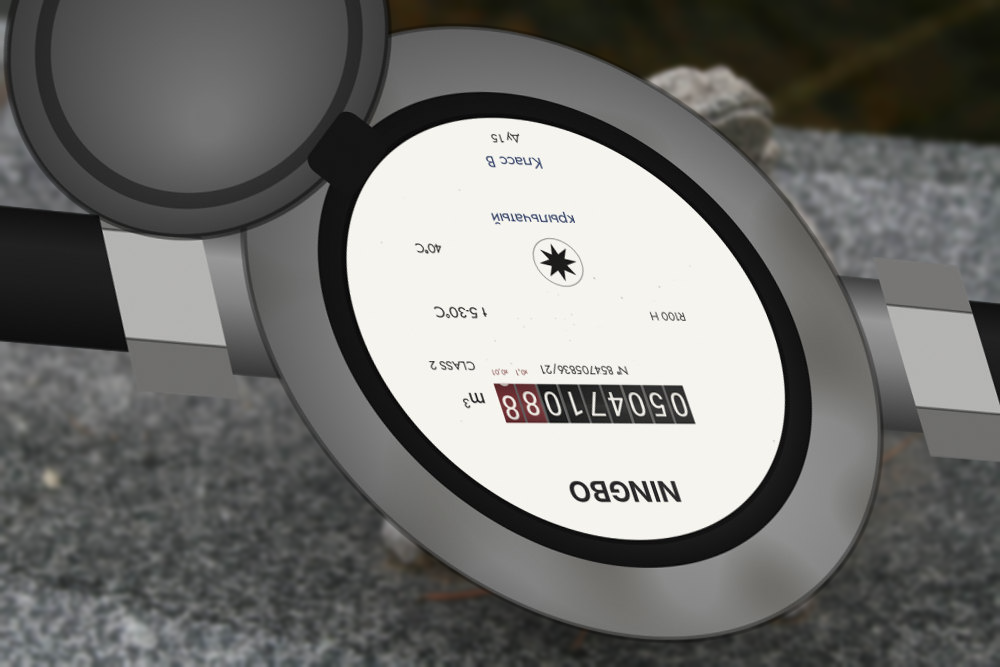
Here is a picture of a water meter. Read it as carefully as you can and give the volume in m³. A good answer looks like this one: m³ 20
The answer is m³ 504710.88
